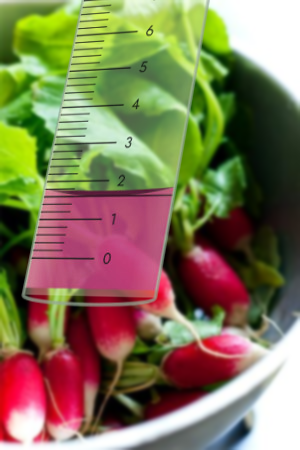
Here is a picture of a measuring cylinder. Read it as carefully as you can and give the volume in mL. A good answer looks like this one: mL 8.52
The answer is mL 1.6
